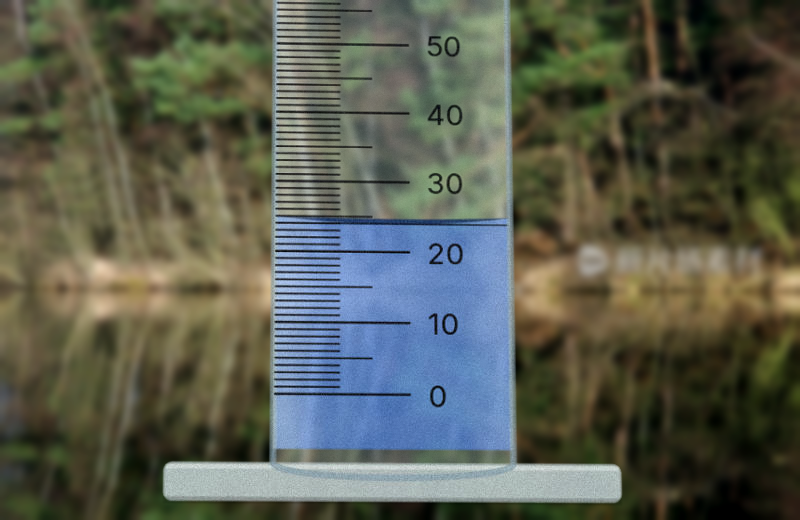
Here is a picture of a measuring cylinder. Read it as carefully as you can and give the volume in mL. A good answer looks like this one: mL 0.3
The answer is mL 24
